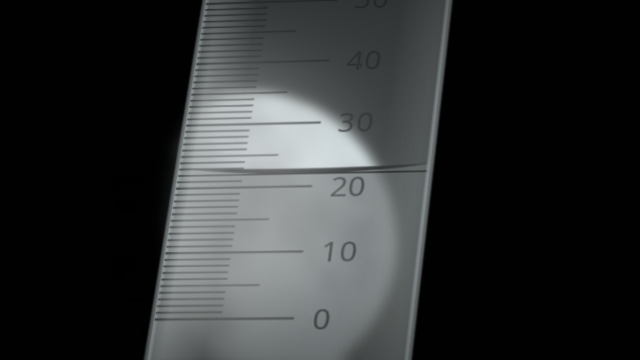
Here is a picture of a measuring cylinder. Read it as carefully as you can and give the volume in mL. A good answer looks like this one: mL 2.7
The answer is mL 22
